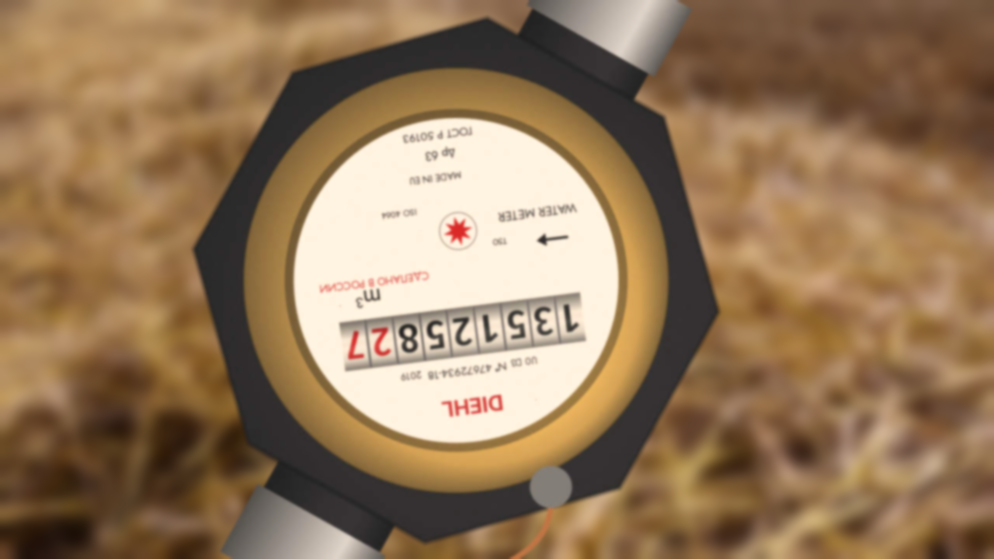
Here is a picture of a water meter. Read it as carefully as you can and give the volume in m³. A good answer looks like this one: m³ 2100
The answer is m³ 1351258.27
